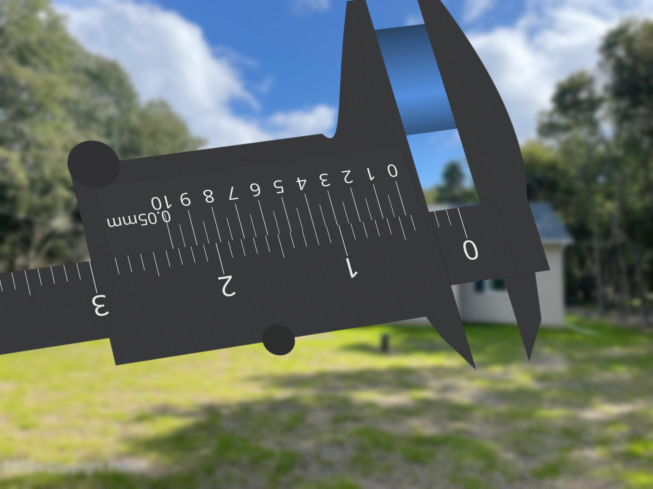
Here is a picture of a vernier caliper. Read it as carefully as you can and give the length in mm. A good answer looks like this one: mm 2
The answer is mm 4.4
